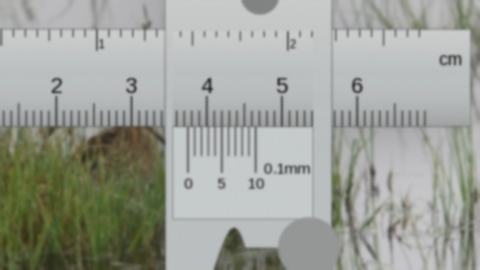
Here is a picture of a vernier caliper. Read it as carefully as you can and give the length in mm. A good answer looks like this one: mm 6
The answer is mm 37.5
